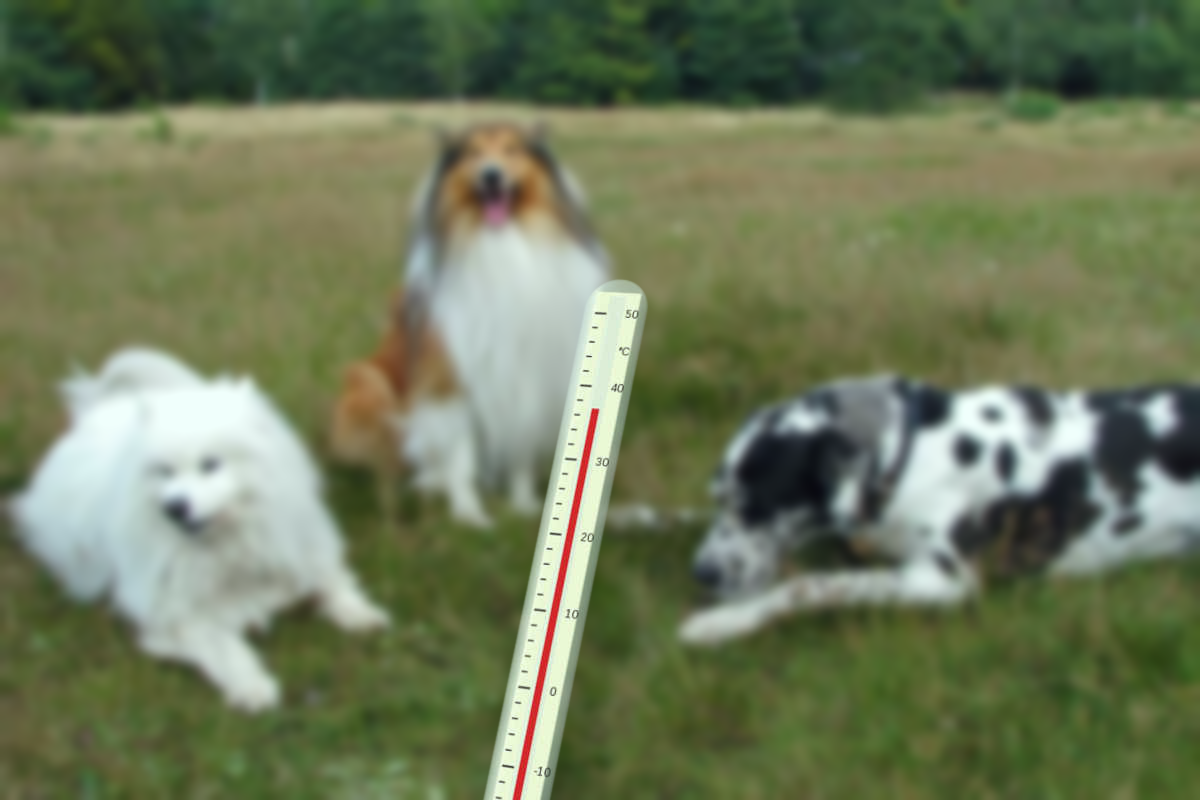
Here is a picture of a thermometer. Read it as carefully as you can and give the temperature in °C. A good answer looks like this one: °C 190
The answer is °C 37
